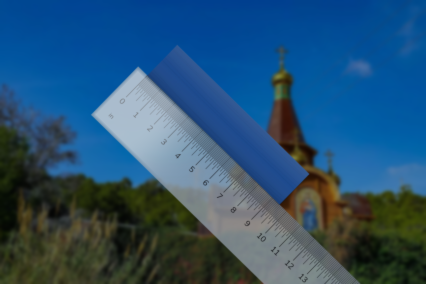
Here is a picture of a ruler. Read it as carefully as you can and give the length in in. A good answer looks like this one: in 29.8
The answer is in 9.5
